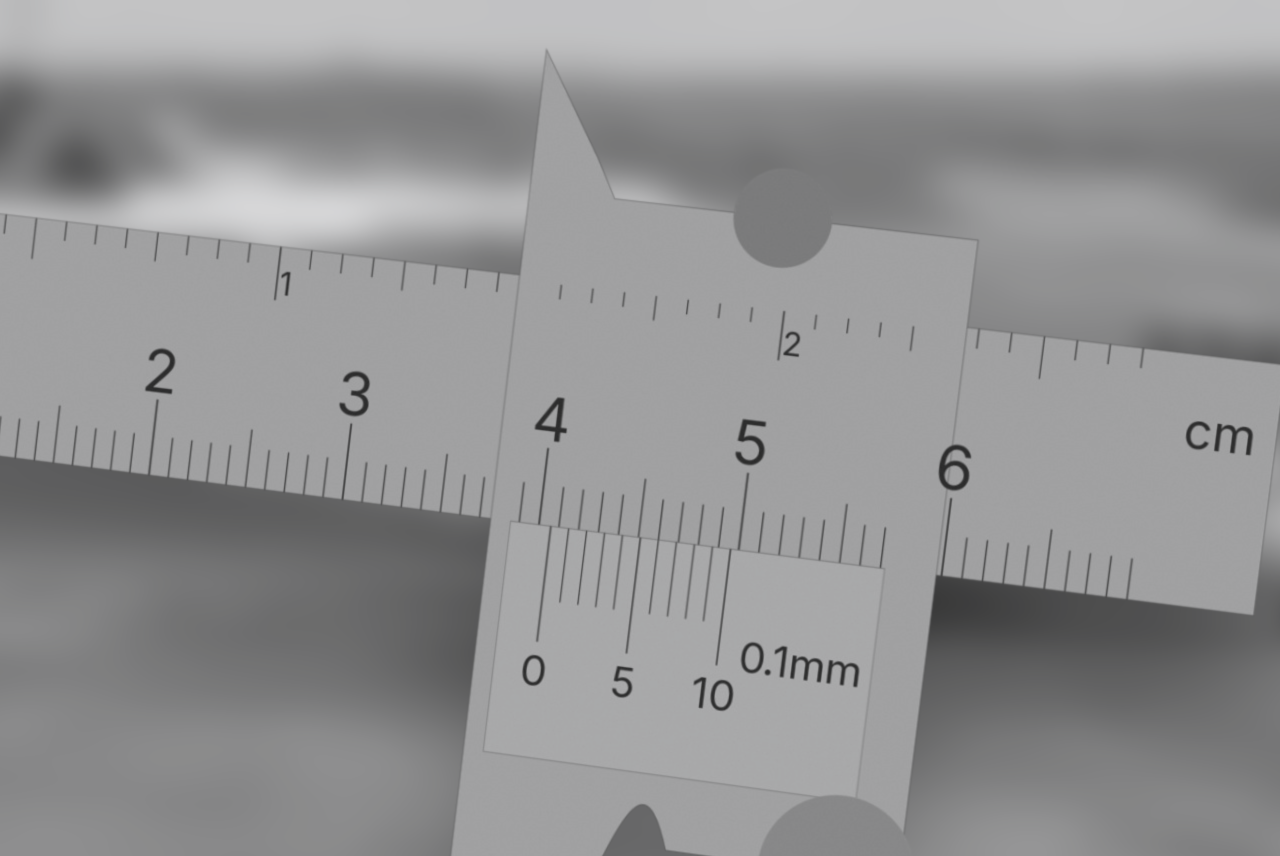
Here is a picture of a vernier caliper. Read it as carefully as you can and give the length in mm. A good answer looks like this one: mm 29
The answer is mm 40.6
